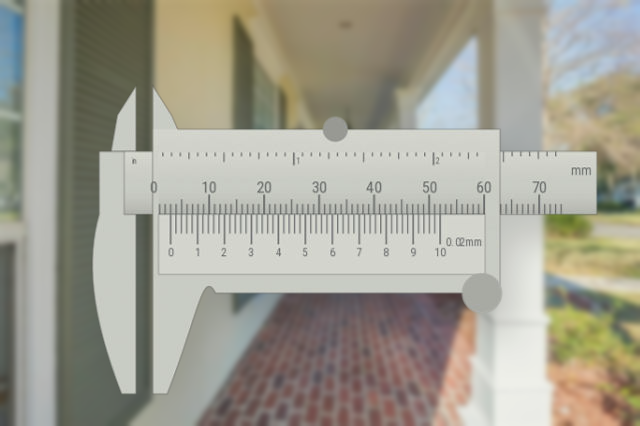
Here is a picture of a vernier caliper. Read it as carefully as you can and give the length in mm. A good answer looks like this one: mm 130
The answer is mm 3.0
